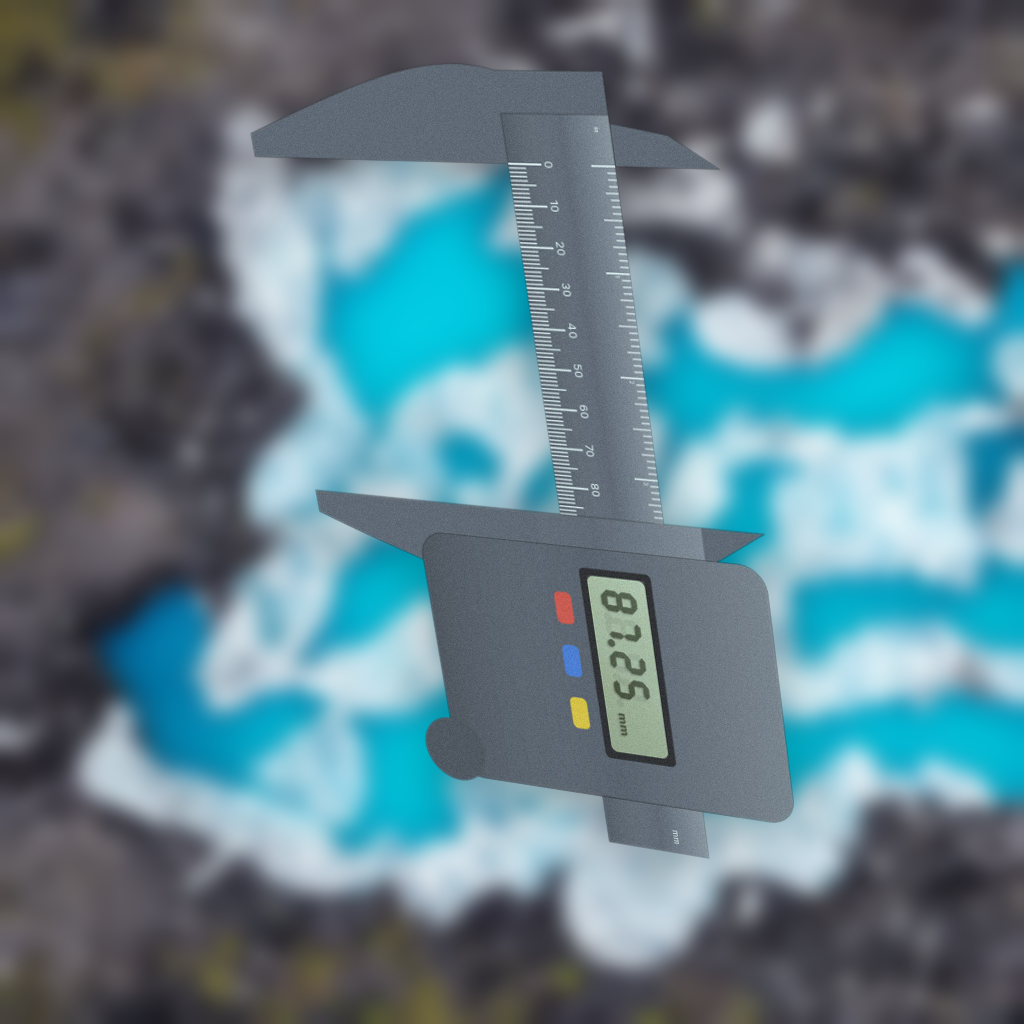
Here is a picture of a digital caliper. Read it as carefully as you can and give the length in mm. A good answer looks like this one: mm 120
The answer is mm 87.25
